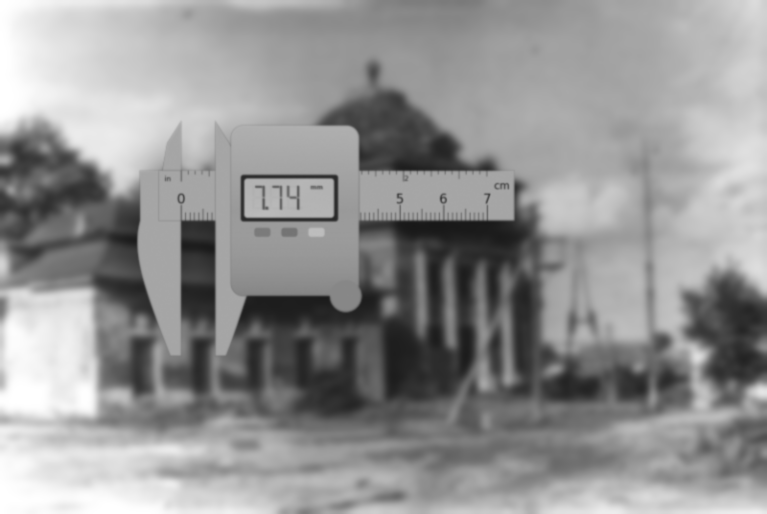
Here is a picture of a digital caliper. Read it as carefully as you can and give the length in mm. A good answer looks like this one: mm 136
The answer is mm 7.74
